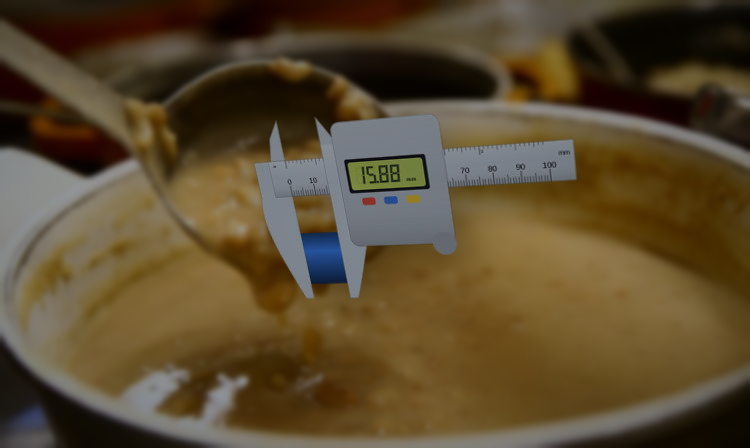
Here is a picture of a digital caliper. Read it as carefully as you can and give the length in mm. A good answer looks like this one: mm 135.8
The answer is mm 15.88
